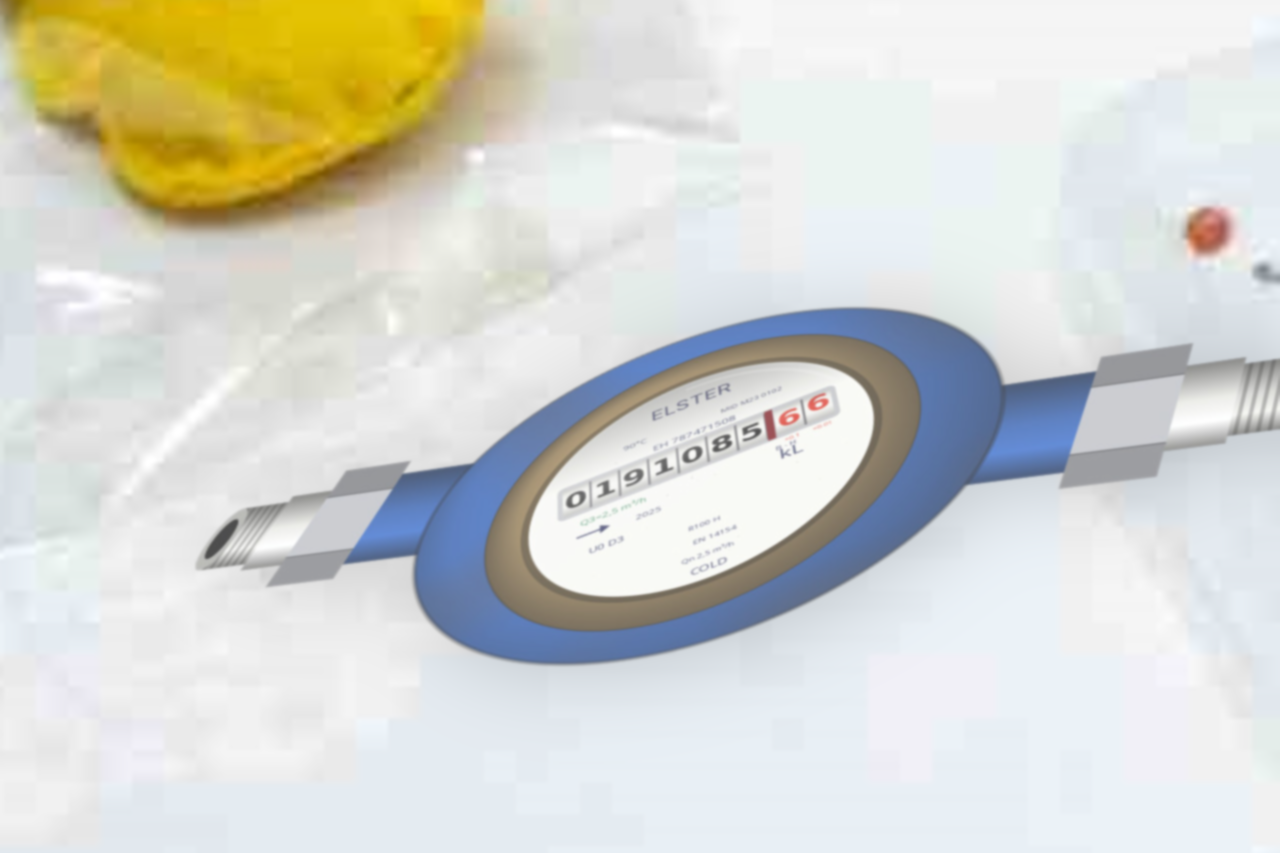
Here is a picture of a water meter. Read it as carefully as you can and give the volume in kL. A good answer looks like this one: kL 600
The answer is kL 191085.66
